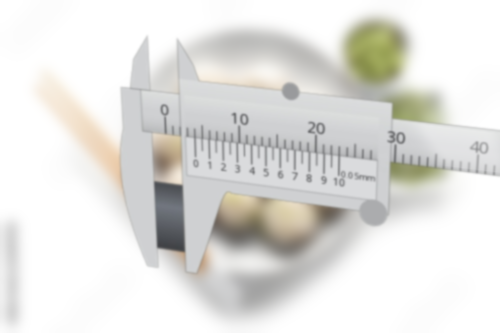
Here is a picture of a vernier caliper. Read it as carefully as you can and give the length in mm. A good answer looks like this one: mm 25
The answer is mm 4.0
